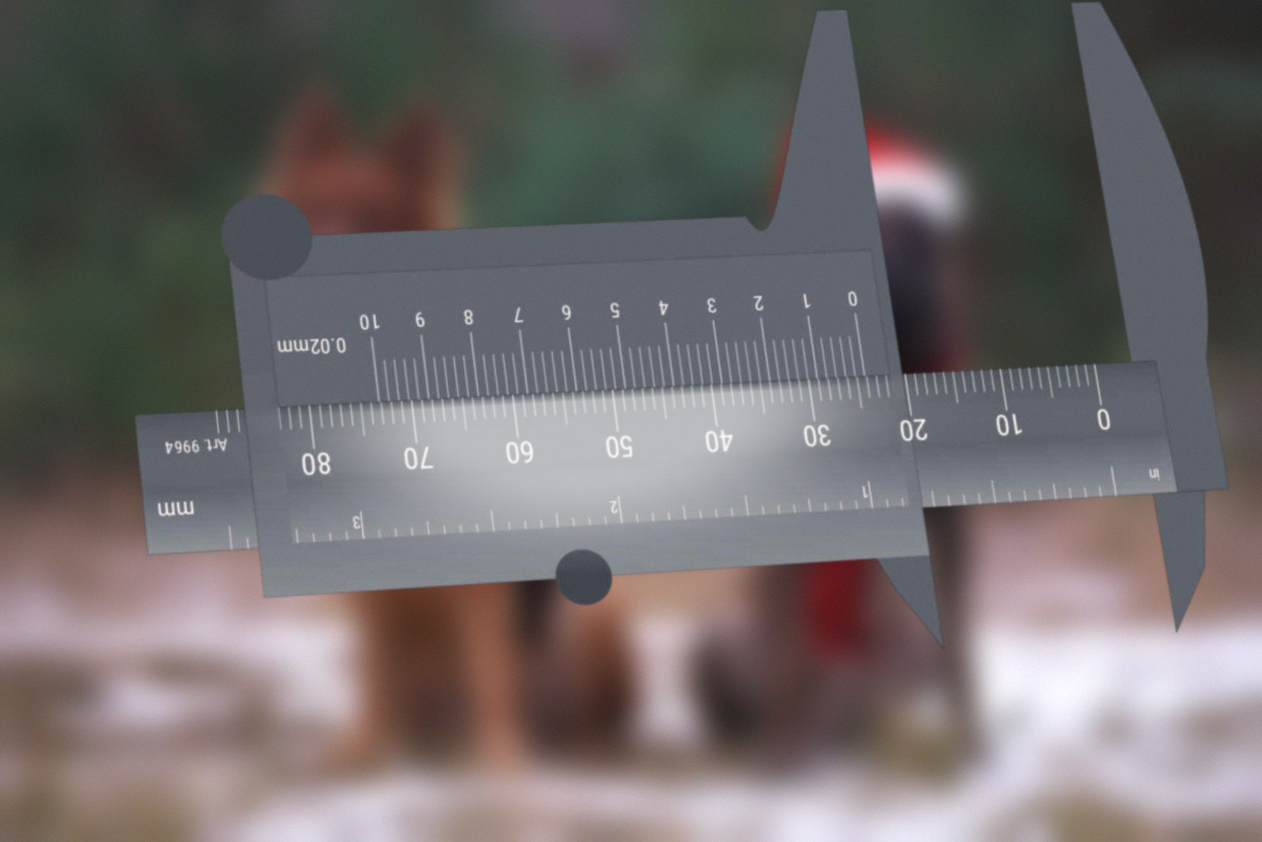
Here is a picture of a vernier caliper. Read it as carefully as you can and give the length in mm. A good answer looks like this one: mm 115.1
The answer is mm 24.2
